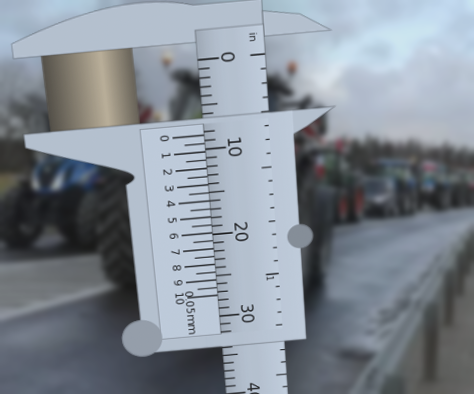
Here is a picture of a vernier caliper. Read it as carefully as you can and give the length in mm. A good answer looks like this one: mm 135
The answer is mm 8.4
